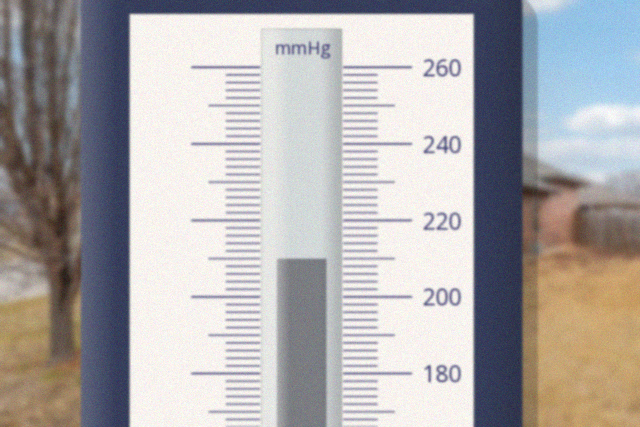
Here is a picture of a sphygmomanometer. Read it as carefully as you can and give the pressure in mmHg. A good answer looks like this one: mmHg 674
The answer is mmHg 210
